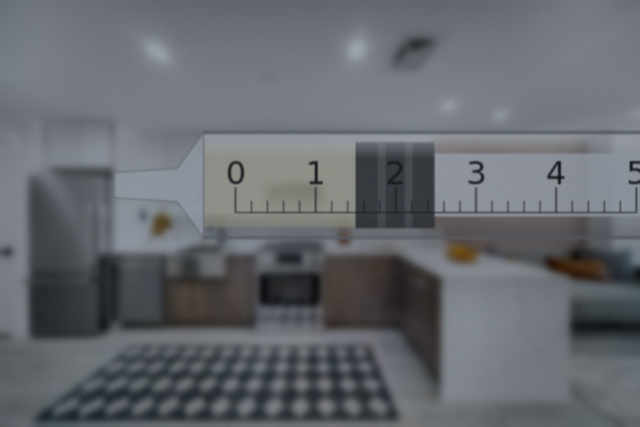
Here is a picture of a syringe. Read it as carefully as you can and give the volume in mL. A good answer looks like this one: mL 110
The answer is mL 1.5
